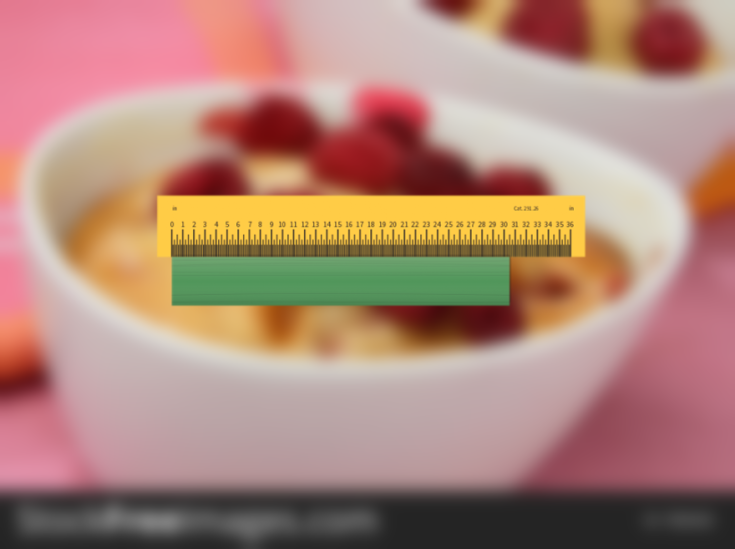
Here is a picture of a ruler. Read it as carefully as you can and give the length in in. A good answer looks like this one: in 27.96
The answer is in 30.5
